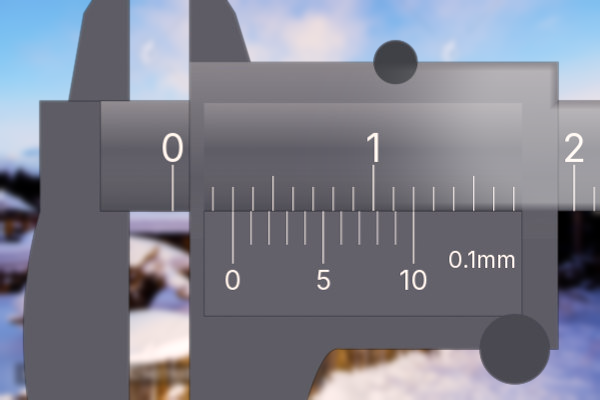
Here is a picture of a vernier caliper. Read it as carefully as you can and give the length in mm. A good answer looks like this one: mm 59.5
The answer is mm 3.0
